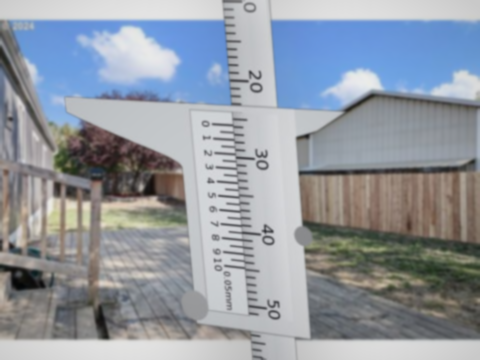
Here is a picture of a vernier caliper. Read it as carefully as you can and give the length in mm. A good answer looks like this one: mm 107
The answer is mm 25.8
